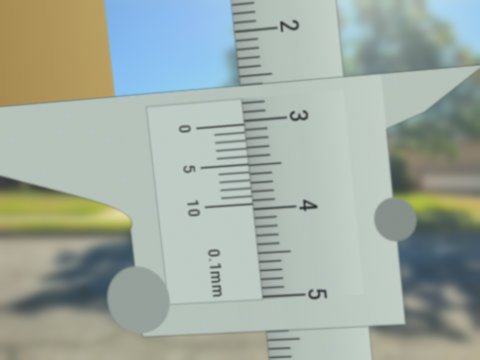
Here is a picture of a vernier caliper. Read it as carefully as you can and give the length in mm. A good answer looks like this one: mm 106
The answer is mm 30.4
